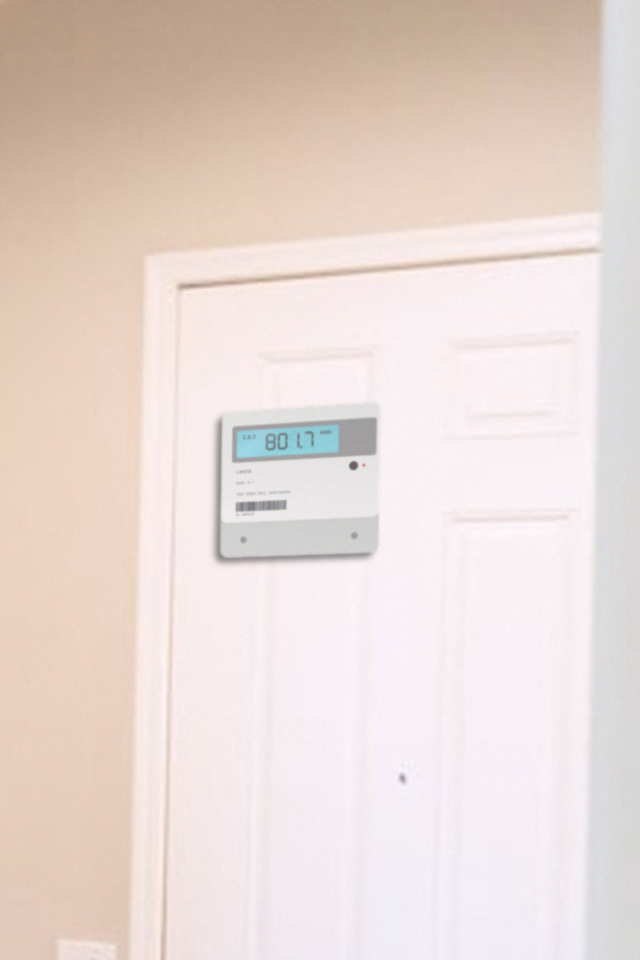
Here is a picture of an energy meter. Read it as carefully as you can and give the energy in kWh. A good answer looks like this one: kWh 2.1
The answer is kWh 801.7
